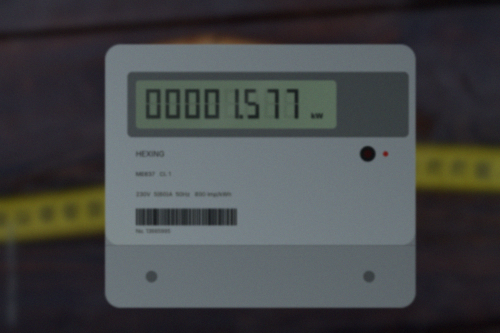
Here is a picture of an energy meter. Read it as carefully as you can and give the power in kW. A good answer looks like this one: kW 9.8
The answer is kW 1.577
